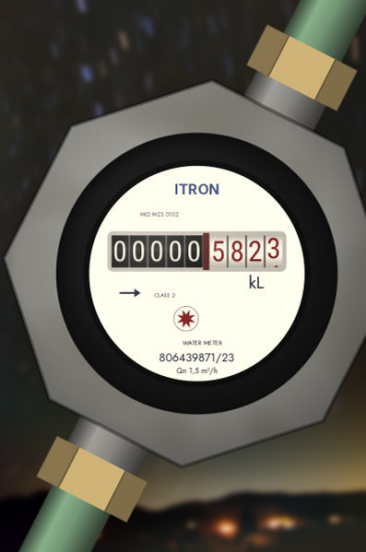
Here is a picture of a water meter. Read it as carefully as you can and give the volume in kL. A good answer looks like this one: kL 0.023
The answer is kL 0.5823
